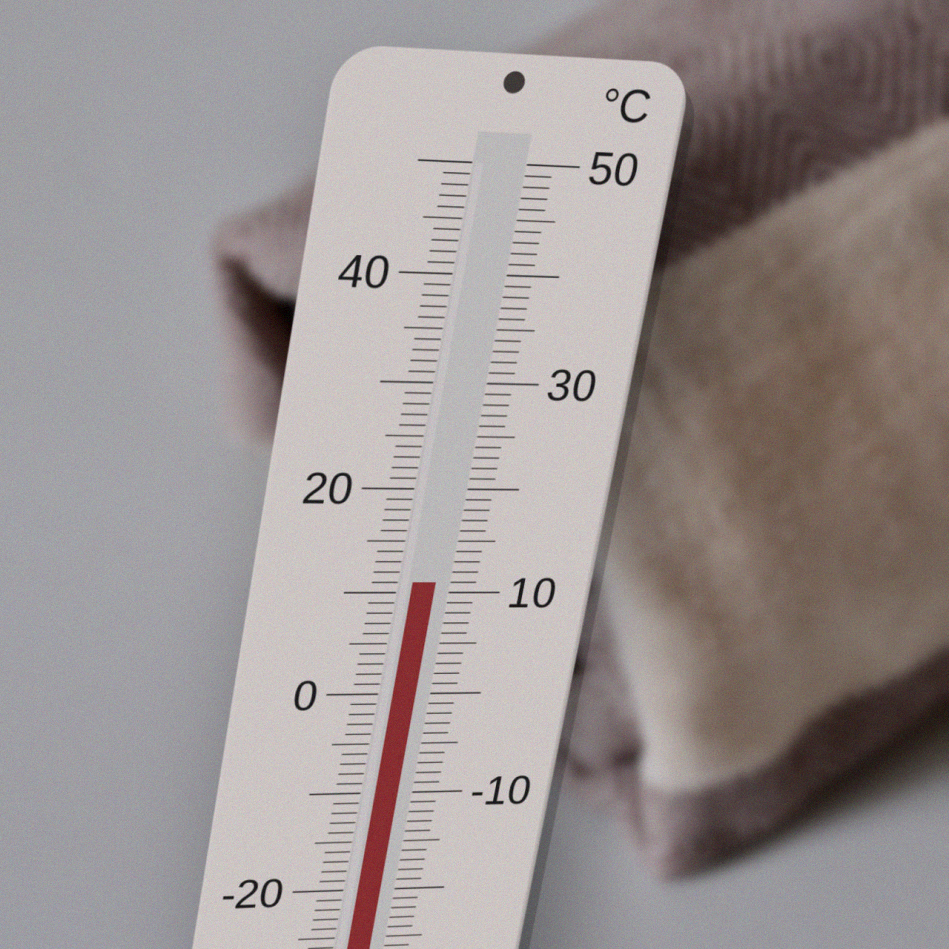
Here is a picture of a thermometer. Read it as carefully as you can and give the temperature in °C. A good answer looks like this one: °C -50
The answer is °C 11
